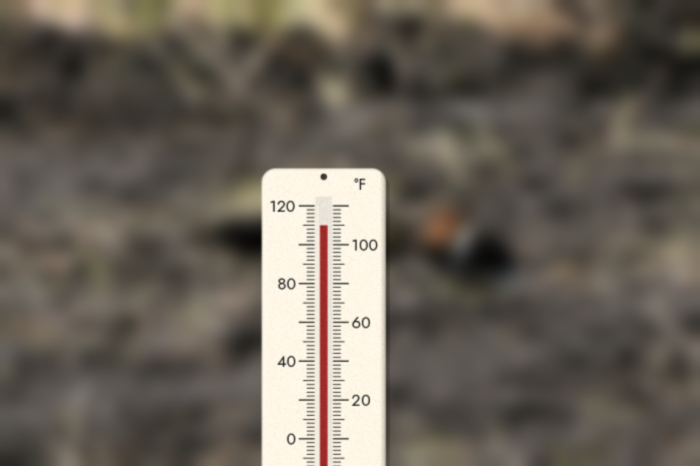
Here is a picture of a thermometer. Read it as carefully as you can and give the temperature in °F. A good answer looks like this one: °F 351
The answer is °F 110
